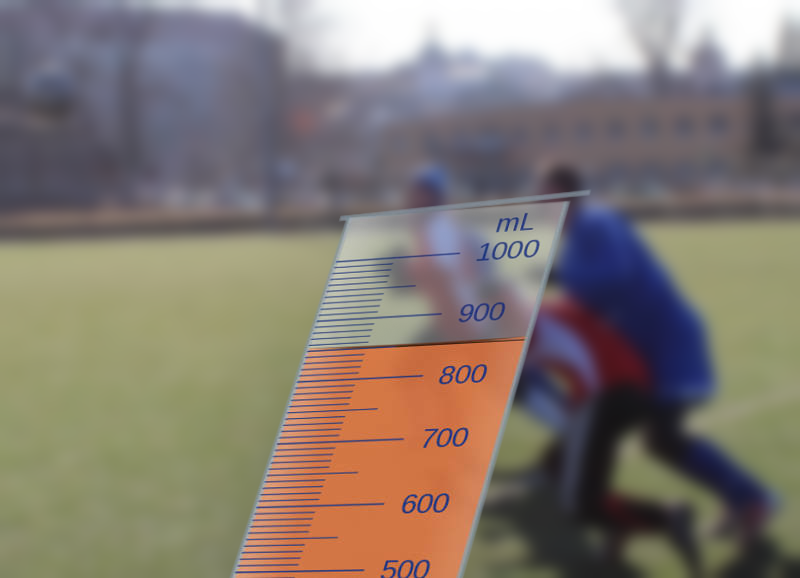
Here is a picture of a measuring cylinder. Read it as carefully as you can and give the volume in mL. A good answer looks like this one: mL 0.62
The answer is mL 850
